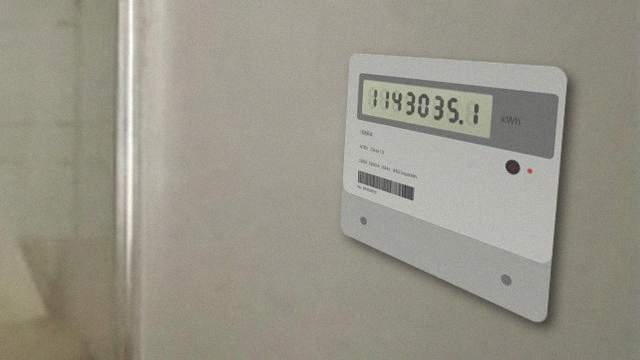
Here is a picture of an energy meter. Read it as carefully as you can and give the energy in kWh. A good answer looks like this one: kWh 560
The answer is kWh 1143035.1
